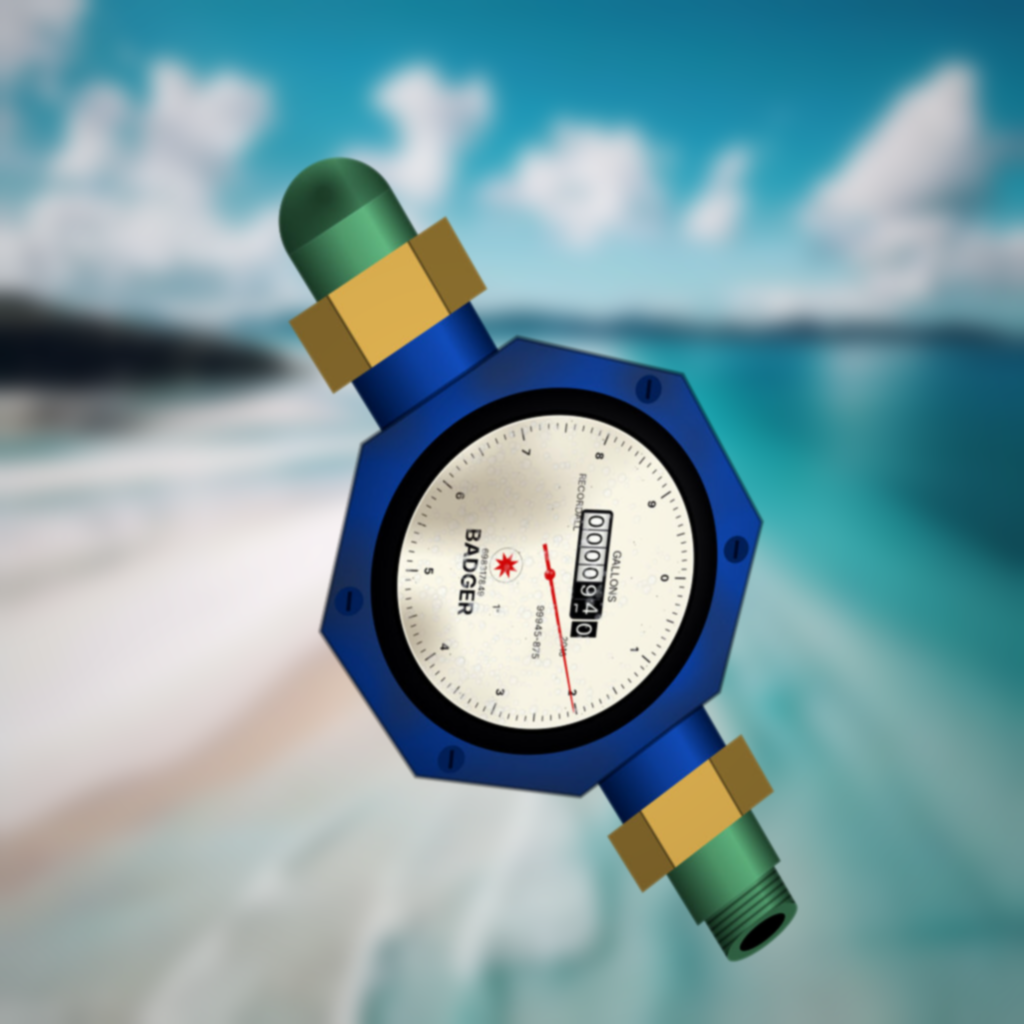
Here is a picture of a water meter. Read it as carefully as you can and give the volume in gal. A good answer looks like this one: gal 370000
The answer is gal 942.0
